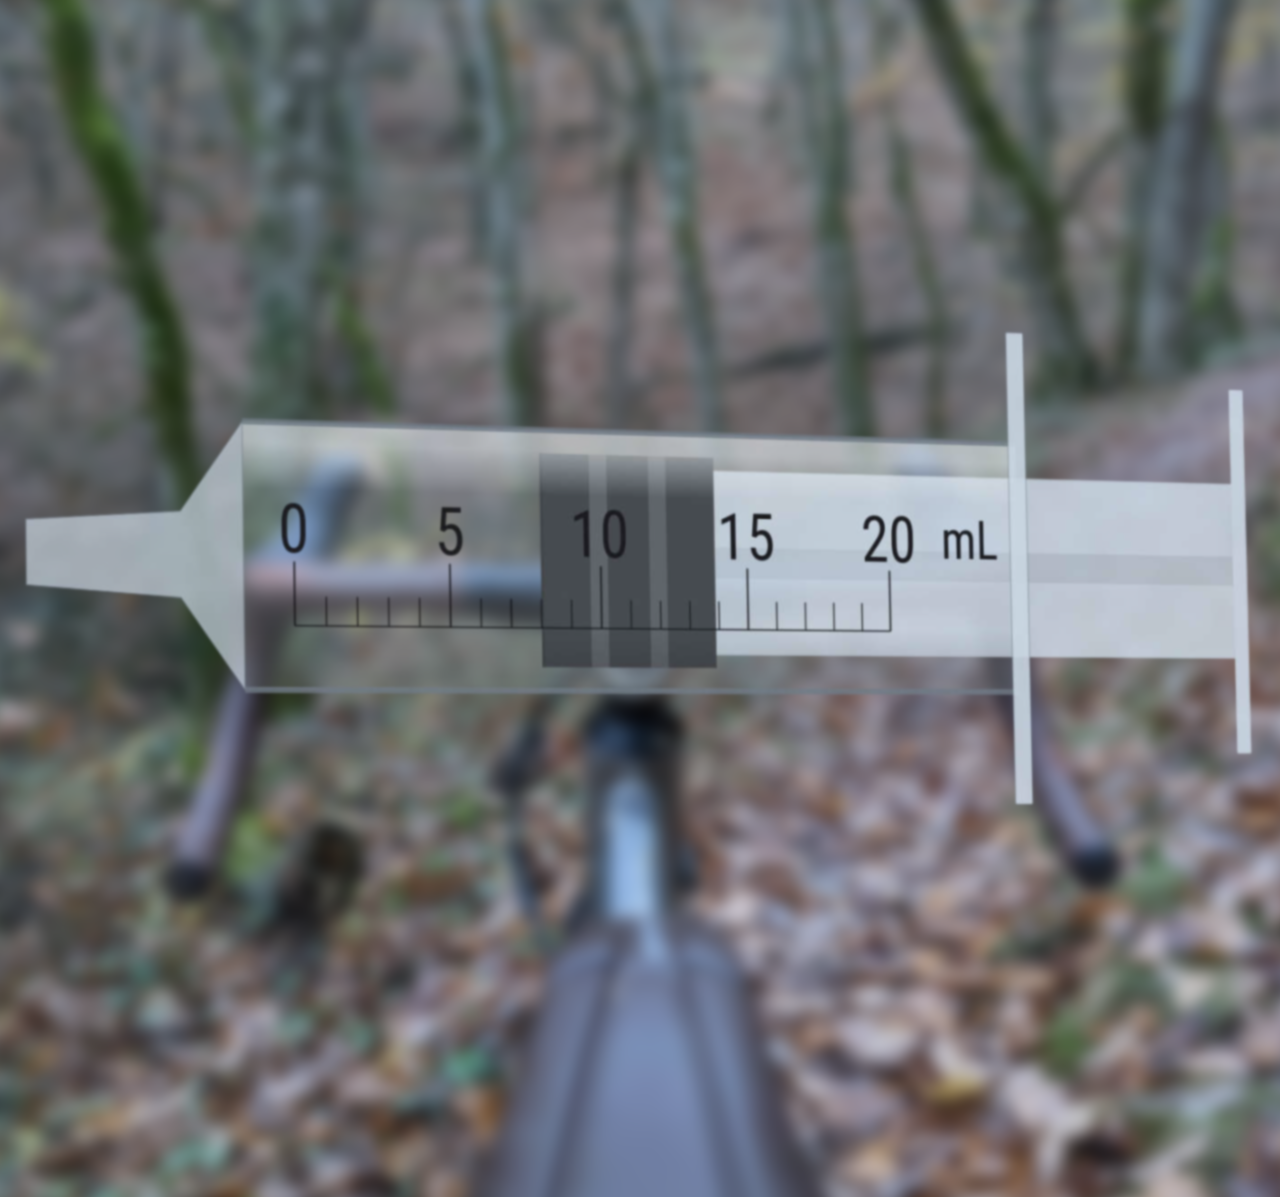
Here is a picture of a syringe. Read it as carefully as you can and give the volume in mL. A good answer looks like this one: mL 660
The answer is mL 8
